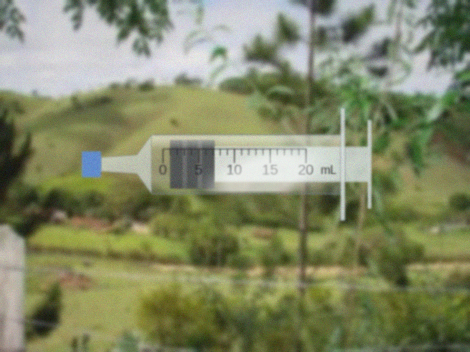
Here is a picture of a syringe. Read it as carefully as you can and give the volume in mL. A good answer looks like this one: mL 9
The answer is mL 1
